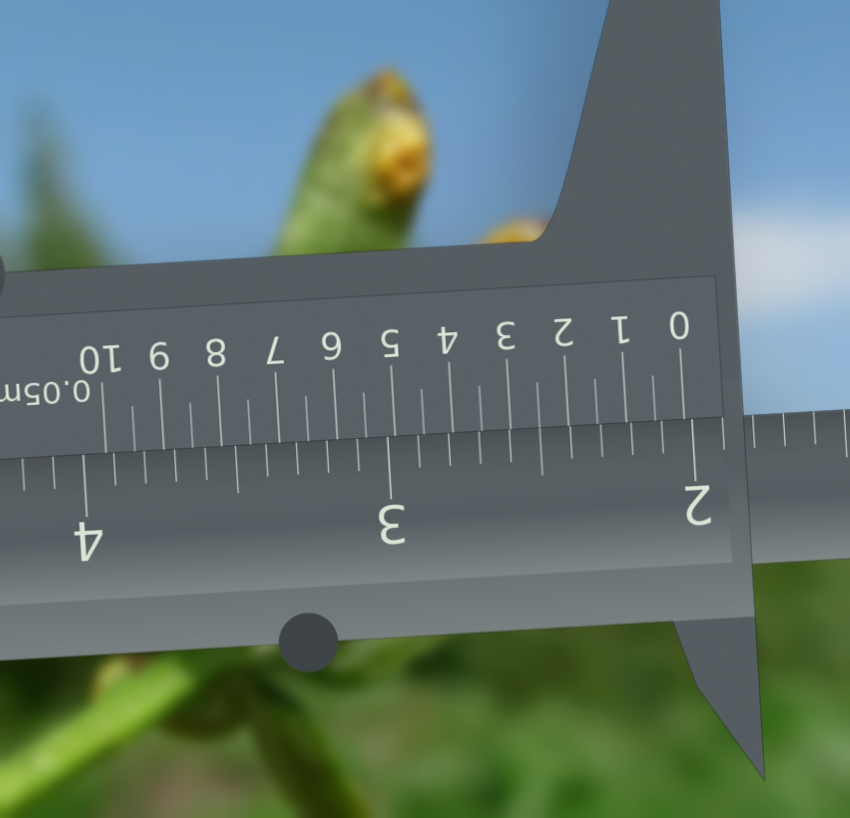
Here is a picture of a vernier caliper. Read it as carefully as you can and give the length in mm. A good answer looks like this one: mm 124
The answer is mm 20.25
